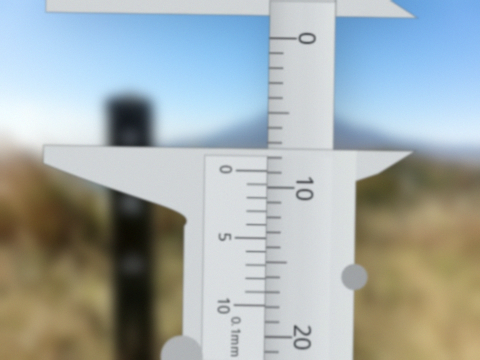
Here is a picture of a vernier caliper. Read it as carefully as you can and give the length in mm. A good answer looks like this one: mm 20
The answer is mm 8.9
